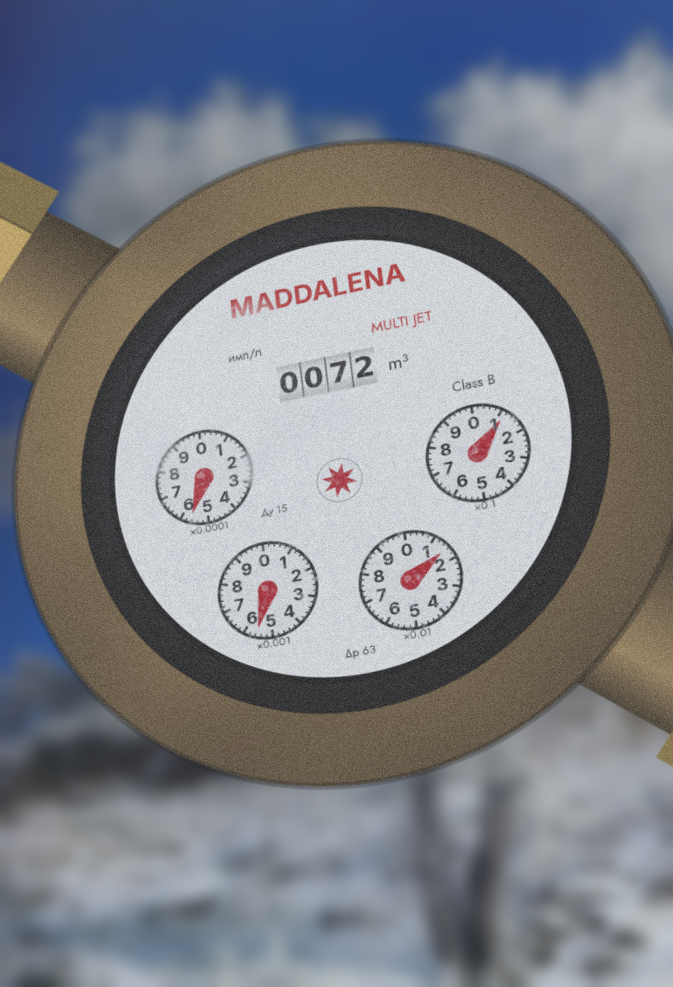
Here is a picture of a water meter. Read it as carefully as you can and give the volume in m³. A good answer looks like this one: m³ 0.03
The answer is m³ 72.1155
